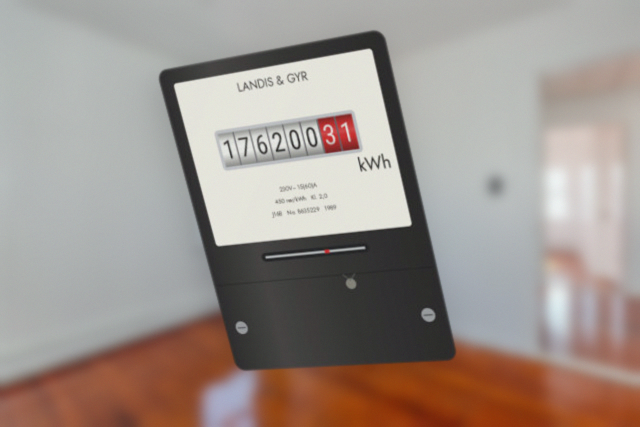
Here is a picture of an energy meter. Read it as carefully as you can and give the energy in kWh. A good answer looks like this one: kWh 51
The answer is kWh 176200.31
